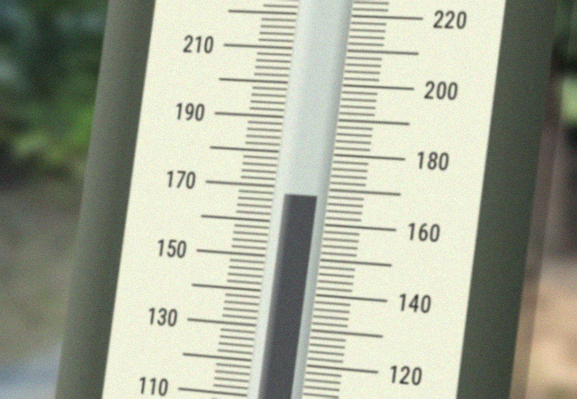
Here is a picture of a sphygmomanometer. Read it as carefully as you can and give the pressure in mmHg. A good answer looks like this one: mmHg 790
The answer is mmHg 168
